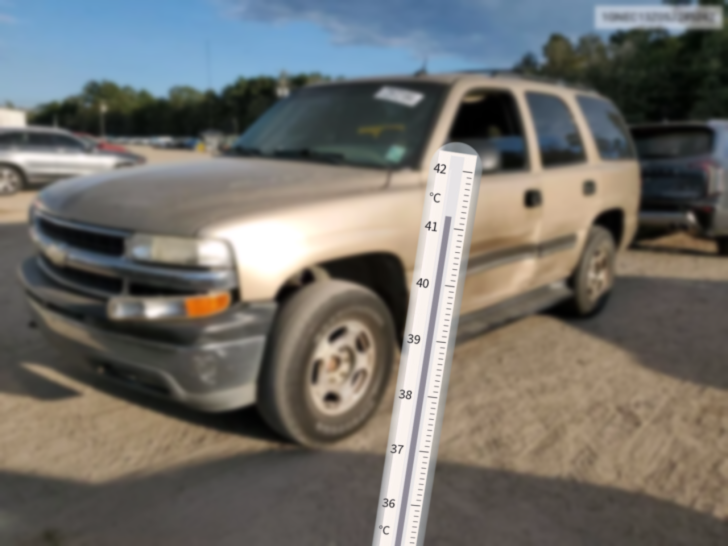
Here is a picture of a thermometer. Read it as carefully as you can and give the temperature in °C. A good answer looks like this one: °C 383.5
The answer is °C 41.2
